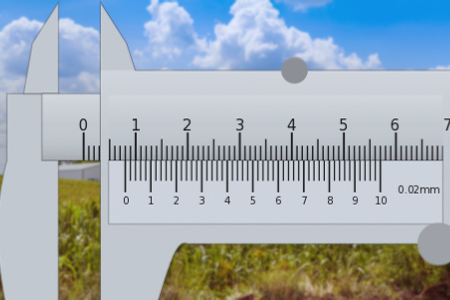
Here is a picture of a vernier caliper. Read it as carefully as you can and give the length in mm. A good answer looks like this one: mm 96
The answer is mm 8.0
